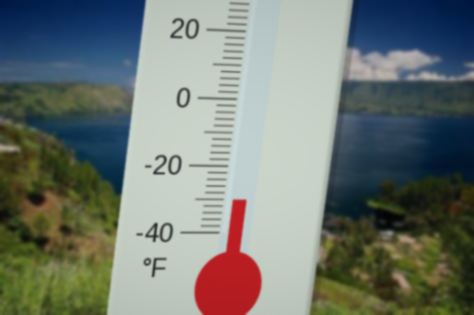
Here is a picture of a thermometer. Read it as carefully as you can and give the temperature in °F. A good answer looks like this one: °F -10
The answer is °F -30
